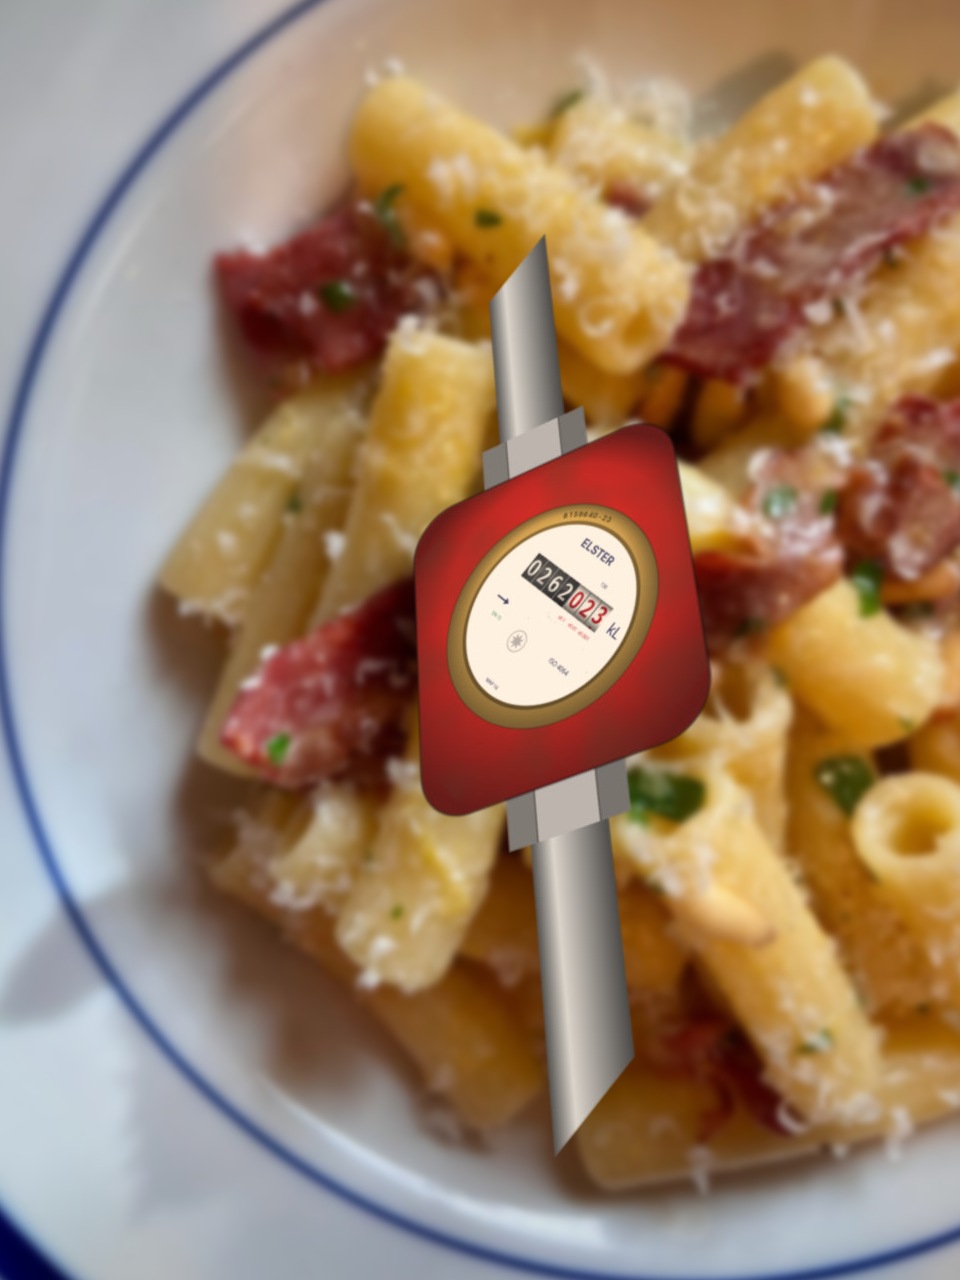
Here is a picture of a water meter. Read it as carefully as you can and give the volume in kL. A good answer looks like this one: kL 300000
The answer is kL 262.023
